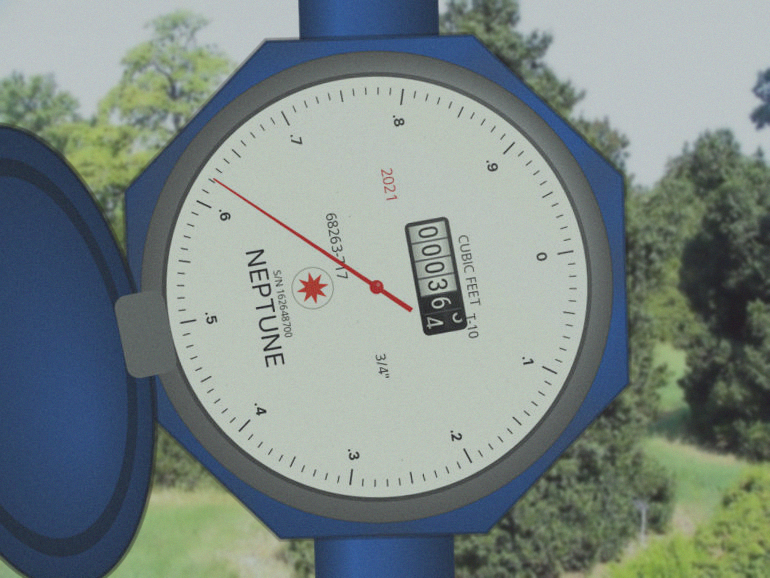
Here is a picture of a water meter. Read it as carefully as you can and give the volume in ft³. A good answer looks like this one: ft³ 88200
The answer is ft³ 363.62
